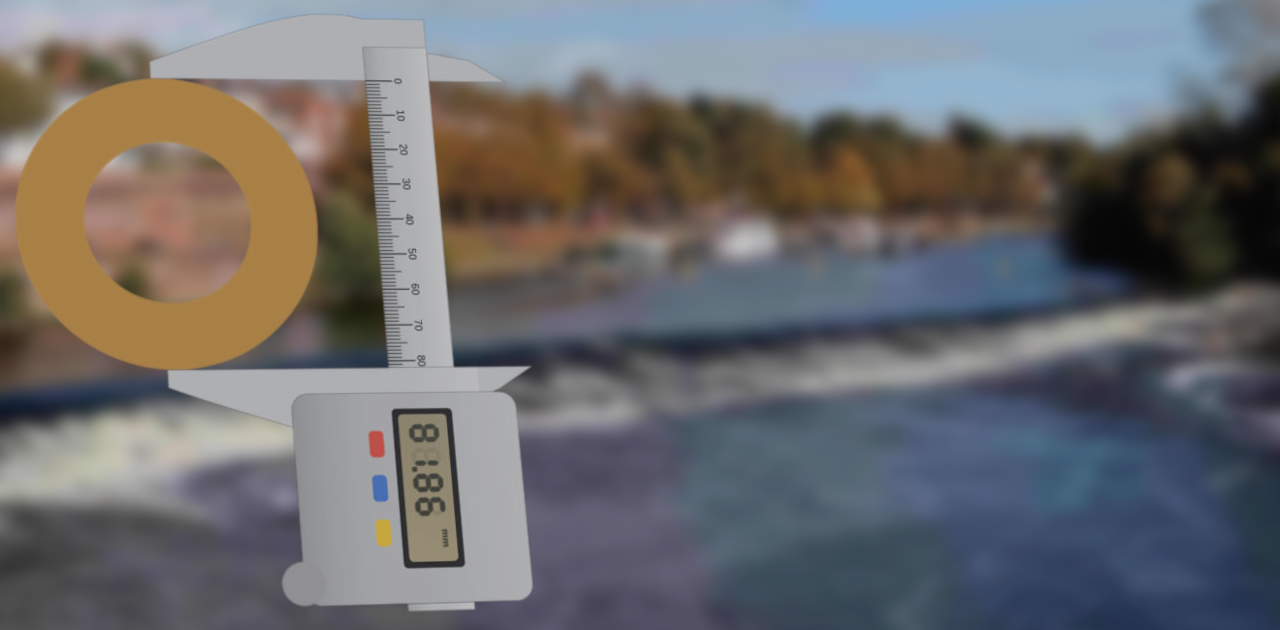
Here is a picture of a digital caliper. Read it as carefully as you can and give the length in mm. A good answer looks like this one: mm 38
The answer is mm 81.86
